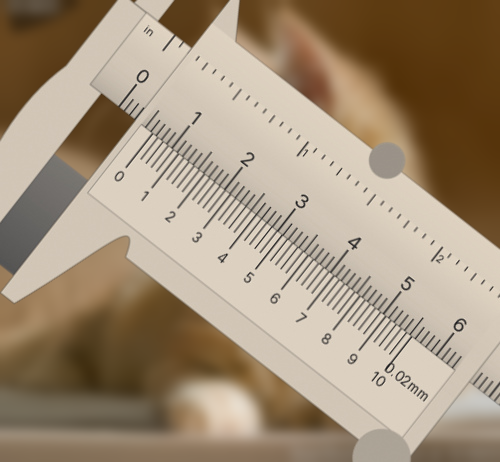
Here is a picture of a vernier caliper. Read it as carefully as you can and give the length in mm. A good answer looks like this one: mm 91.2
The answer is mm 6.4
